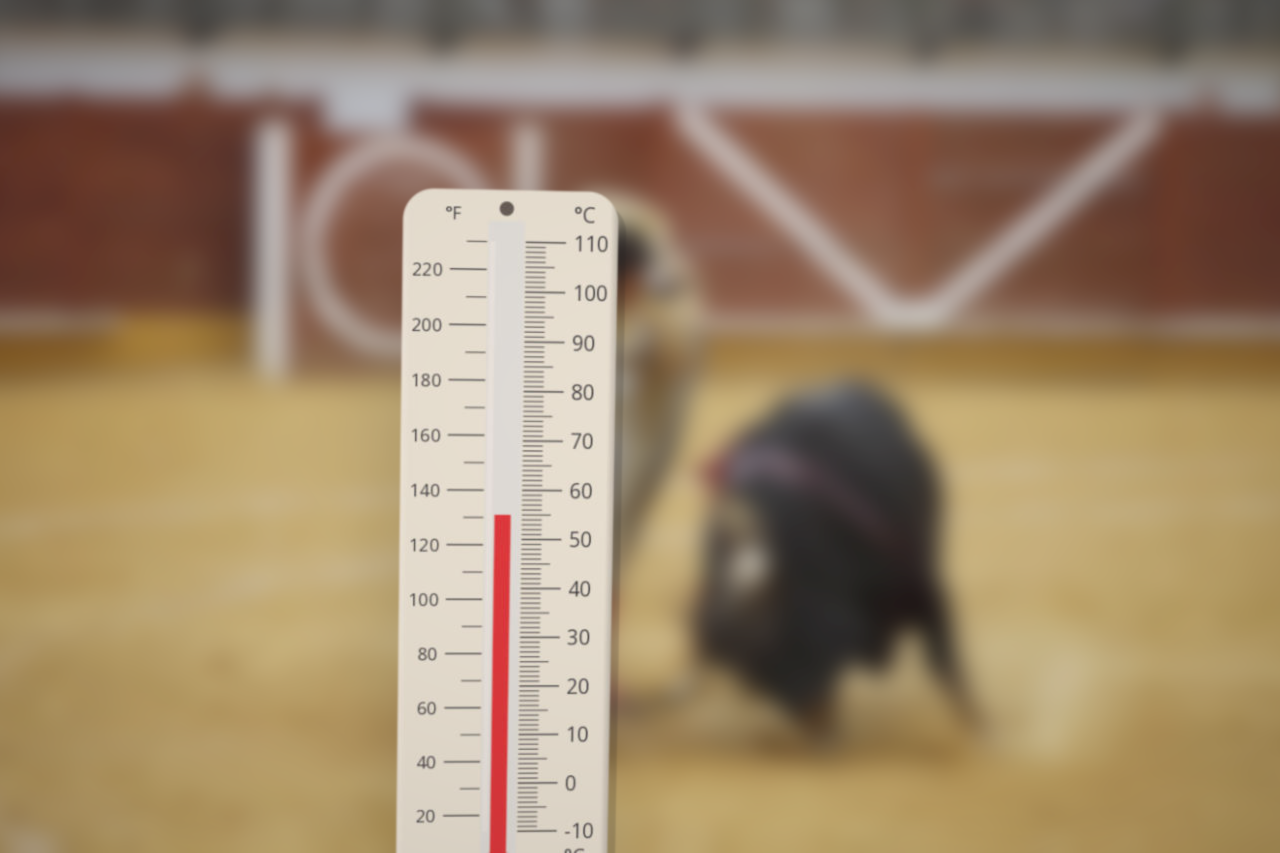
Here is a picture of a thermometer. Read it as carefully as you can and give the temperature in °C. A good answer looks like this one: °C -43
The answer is °C 55
